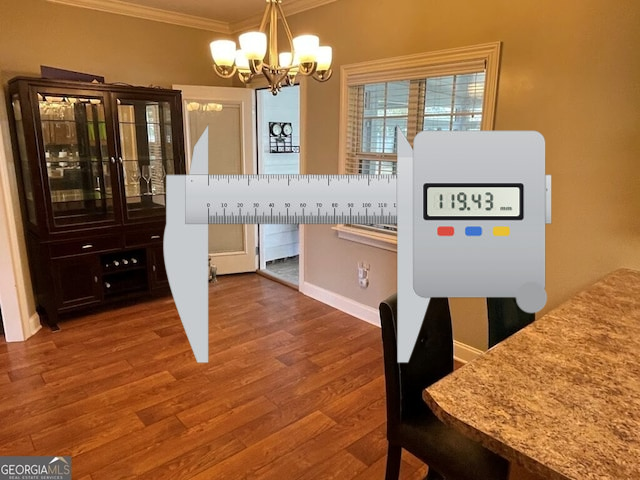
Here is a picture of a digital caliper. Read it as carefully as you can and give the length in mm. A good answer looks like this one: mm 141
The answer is mm 119.43
